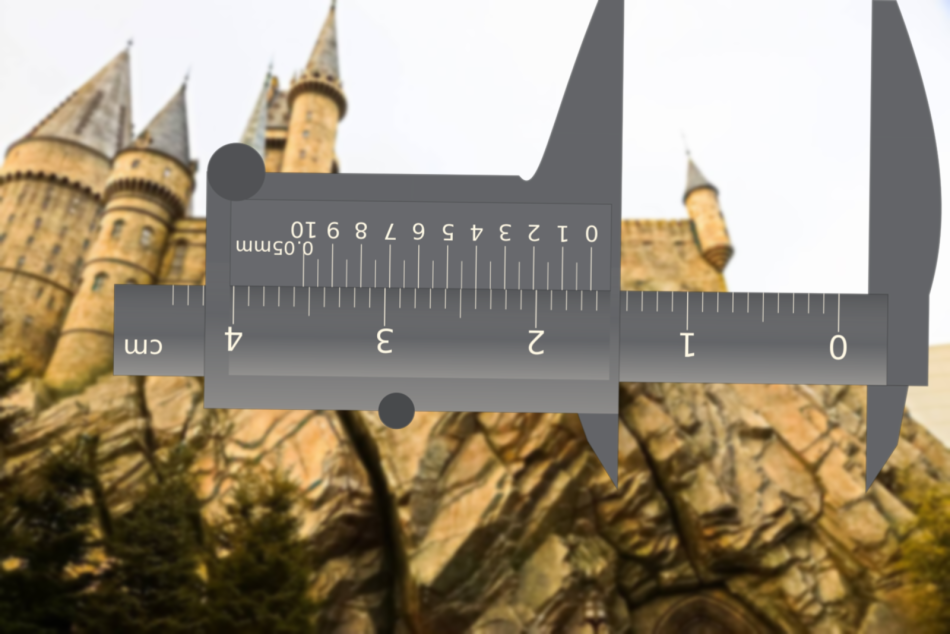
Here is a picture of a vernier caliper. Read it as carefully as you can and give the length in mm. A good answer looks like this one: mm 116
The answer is mm 16.4
